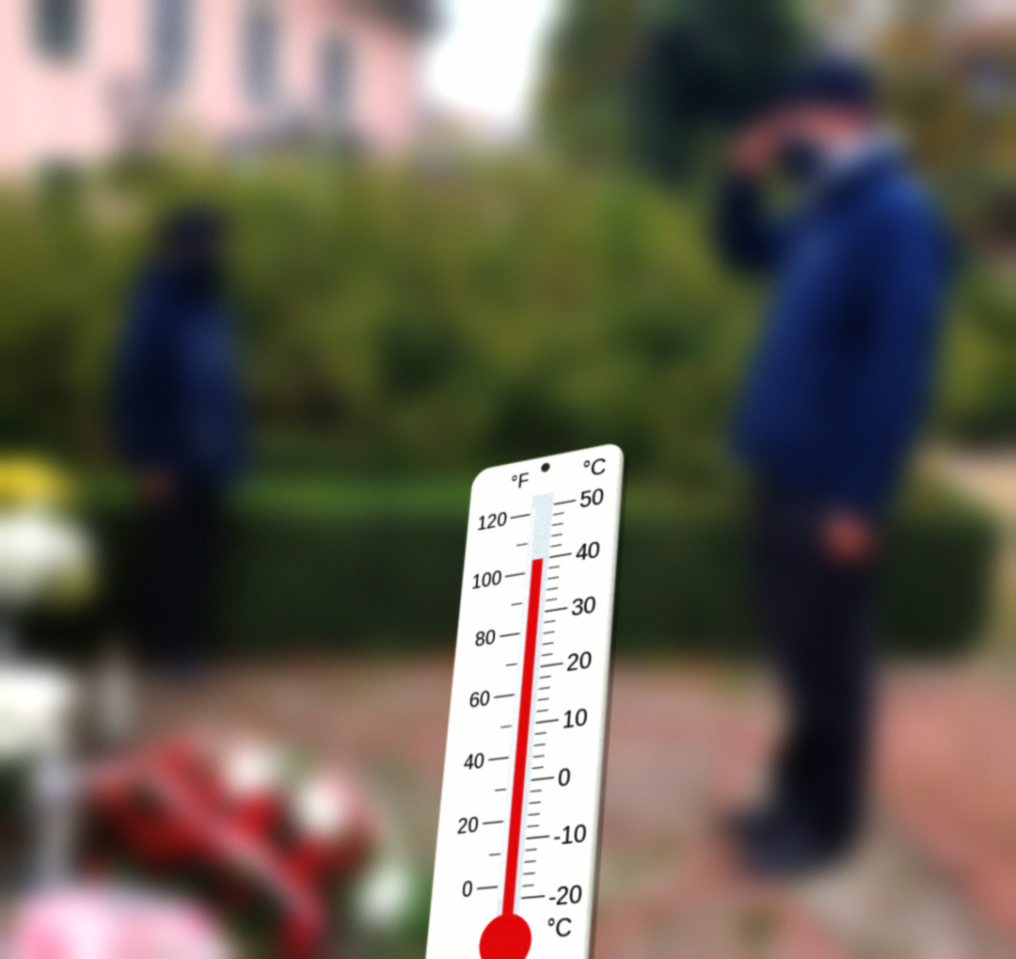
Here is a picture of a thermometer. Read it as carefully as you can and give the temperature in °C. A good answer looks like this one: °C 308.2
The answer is °C 40
